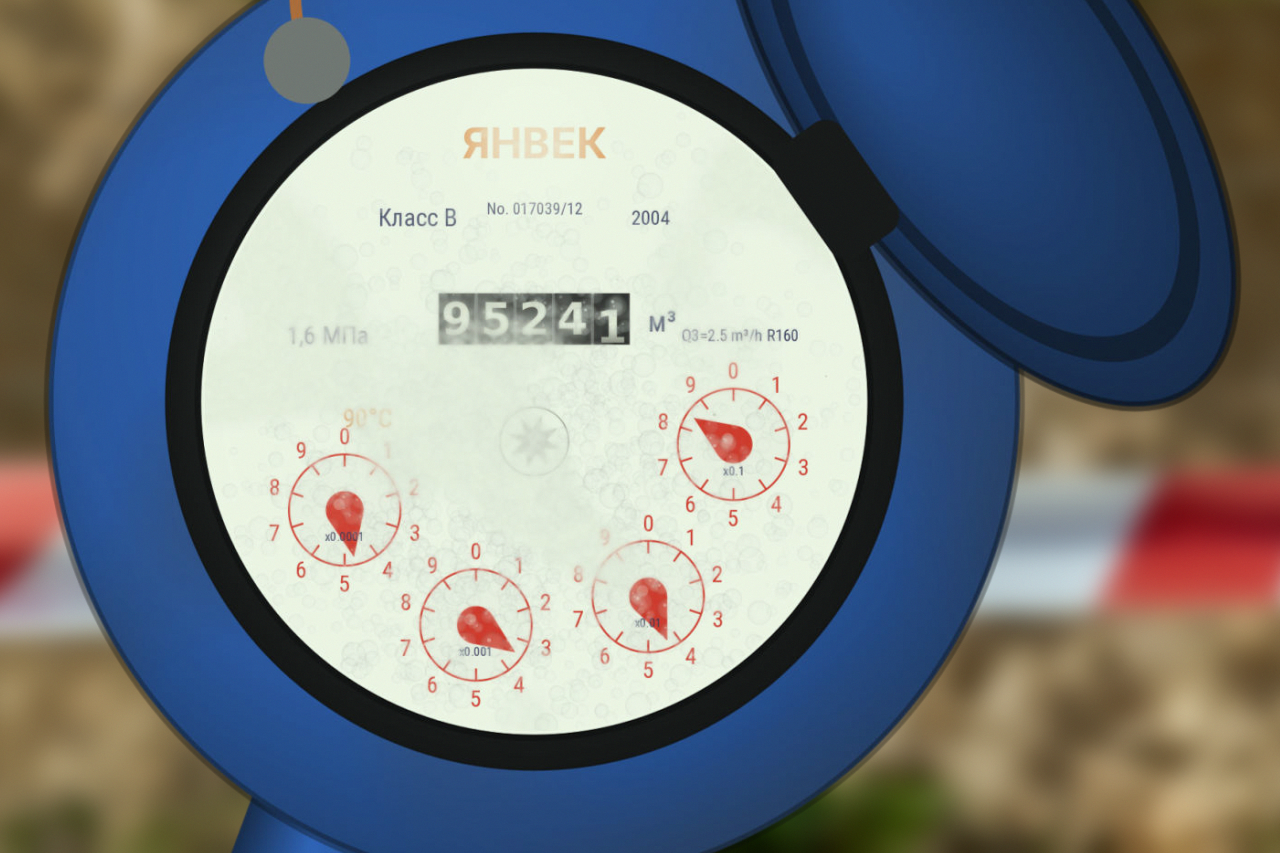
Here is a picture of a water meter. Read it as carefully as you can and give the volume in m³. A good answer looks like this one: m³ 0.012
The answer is m³ 95240.8434
